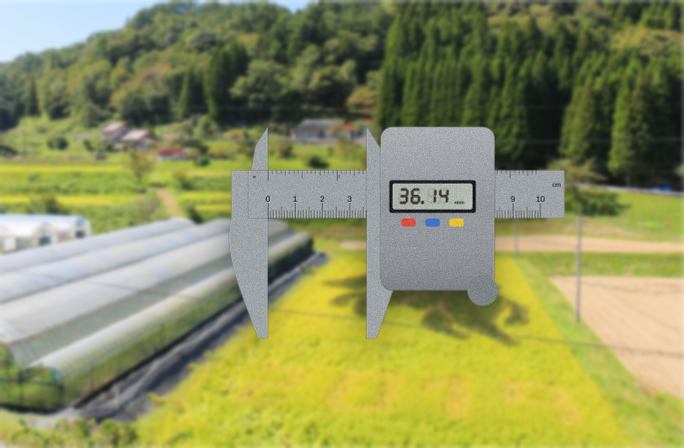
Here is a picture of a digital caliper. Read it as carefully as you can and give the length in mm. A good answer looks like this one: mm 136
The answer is mm 36.14
